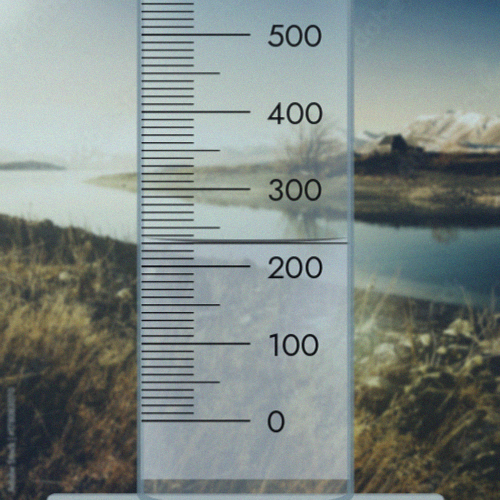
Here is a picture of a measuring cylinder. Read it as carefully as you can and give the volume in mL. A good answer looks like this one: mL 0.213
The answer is mL 230
